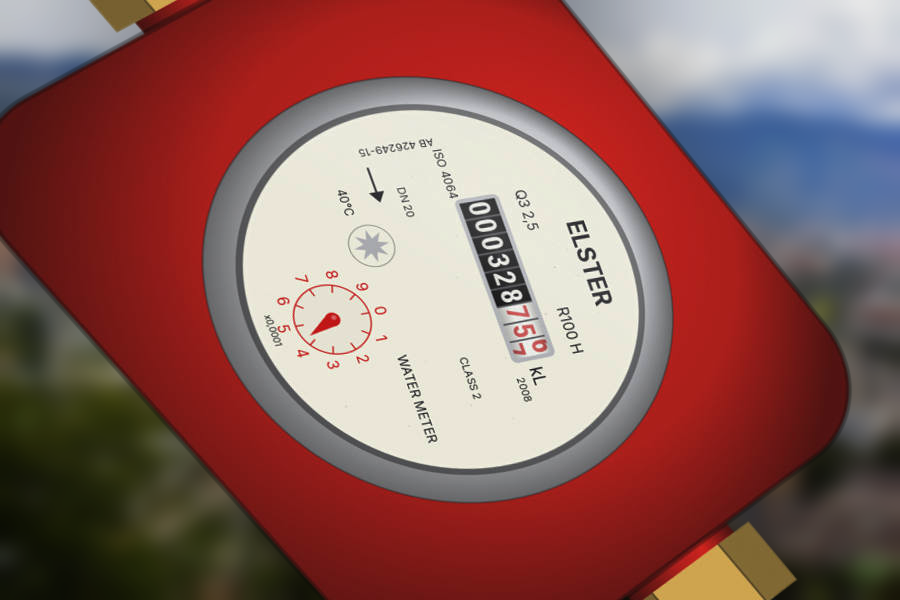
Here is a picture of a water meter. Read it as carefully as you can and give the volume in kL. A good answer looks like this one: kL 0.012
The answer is kL 328.7564
